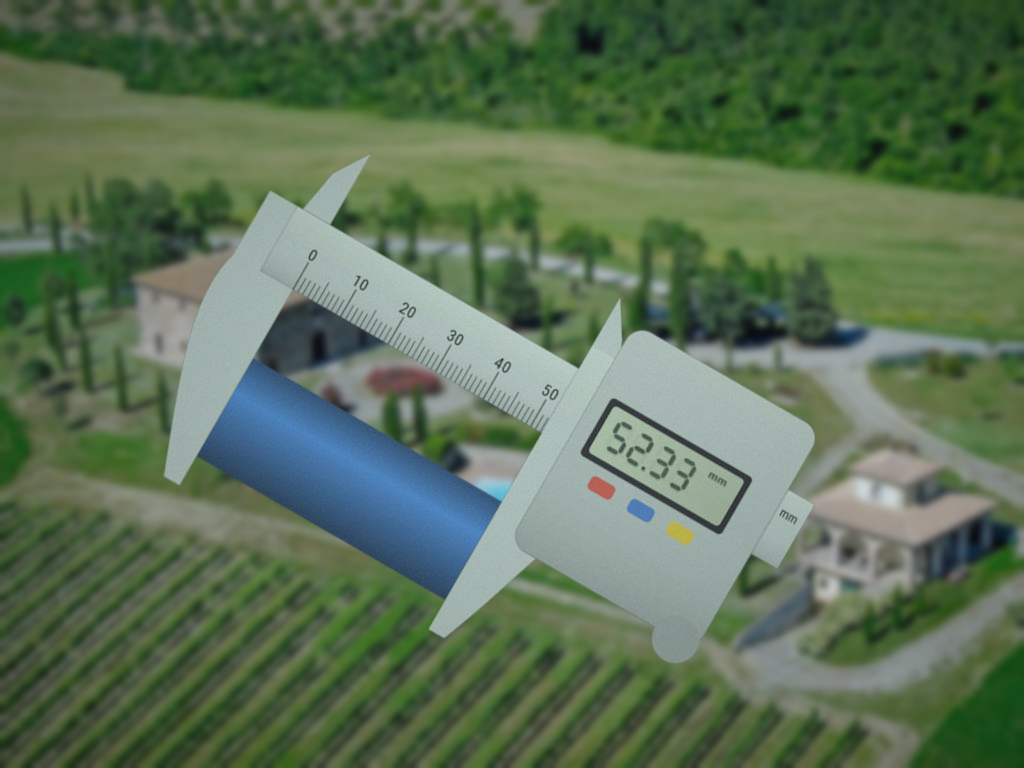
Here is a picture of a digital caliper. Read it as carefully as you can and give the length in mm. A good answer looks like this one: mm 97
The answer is mm 52.33
